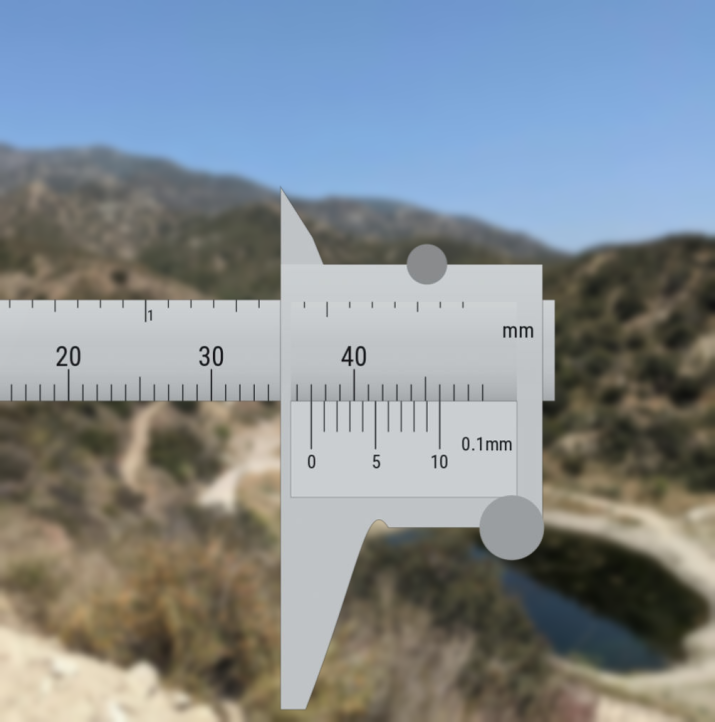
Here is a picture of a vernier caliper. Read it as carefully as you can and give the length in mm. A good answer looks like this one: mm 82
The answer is mm 37.0
